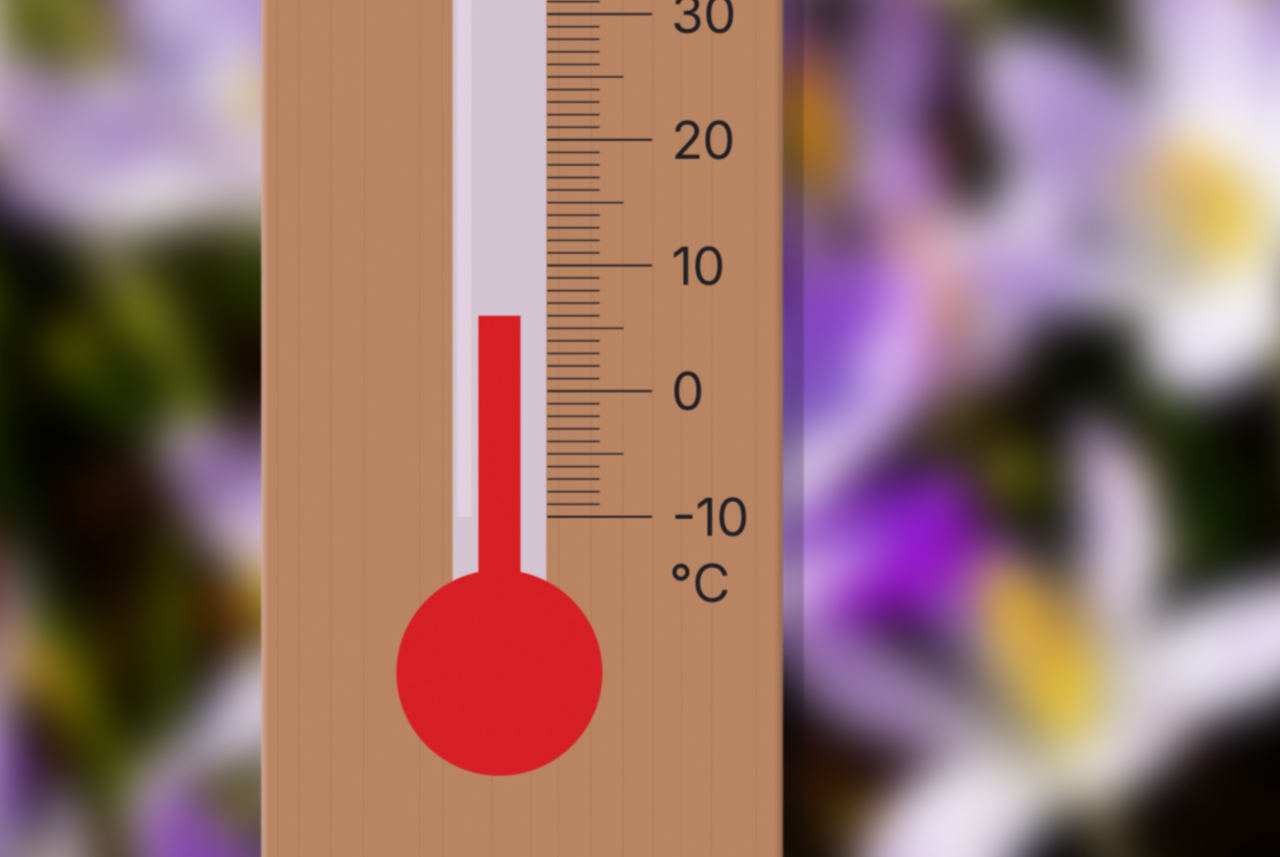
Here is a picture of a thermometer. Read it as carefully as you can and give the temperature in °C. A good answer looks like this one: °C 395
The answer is °C 6
